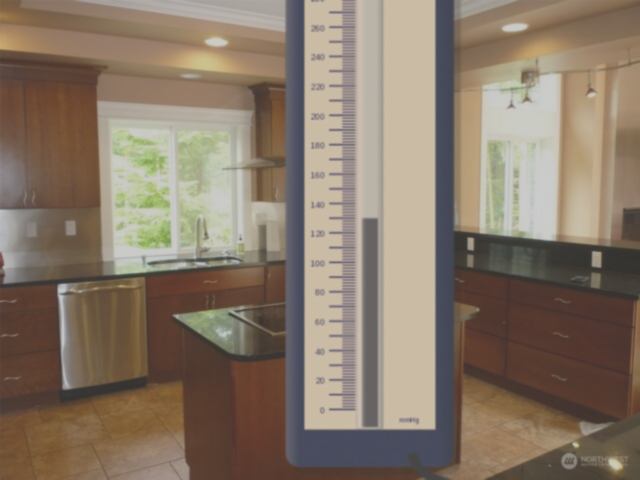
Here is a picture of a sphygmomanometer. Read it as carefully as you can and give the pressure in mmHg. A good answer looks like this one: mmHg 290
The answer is mmHg 130
